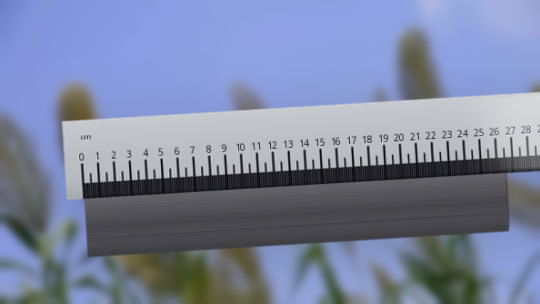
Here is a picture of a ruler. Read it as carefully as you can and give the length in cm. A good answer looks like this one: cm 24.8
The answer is cm 26.5
